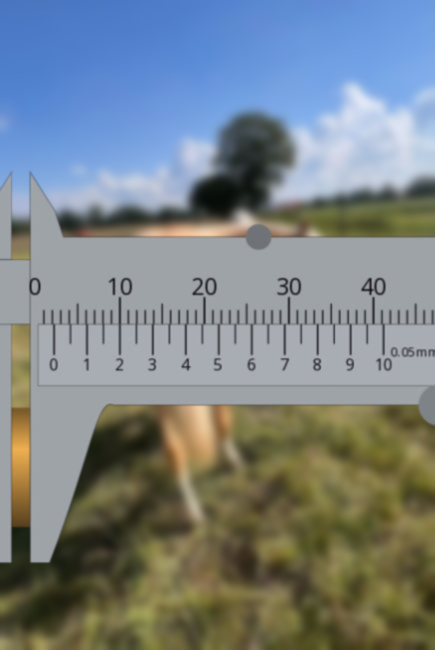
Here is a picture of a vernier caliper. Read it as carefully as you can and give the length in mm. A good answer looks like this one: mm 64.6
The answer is mm 2.2
